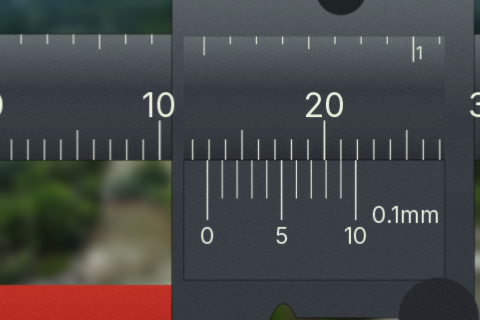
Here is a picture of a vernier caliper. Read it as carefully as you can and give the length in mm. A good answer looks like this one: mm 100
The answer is mm 12.9
